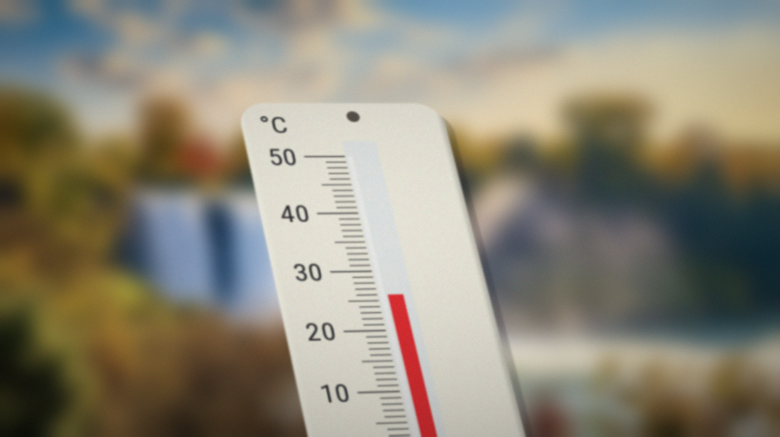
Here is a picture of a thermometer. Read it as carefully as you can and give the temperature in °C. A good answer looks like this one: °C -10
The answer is °C 26
